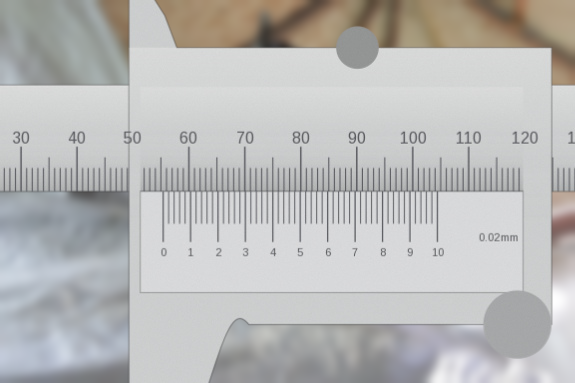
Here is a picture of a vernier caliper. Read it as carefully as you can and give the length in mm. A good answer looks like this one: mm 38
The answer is mm 55.4
